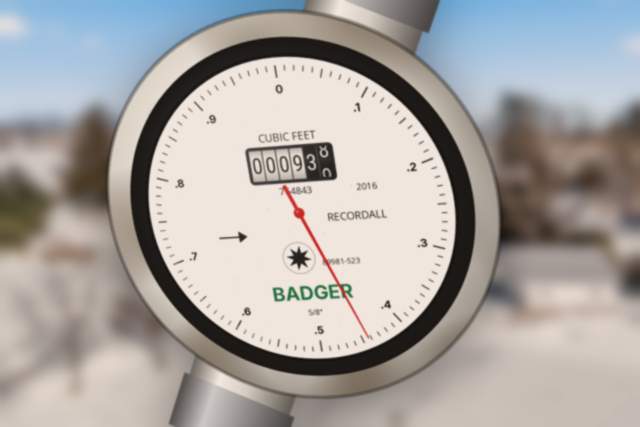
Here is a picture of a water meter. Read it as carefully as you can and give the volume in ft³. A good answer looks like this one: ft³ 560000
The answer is ft³ 938.44
